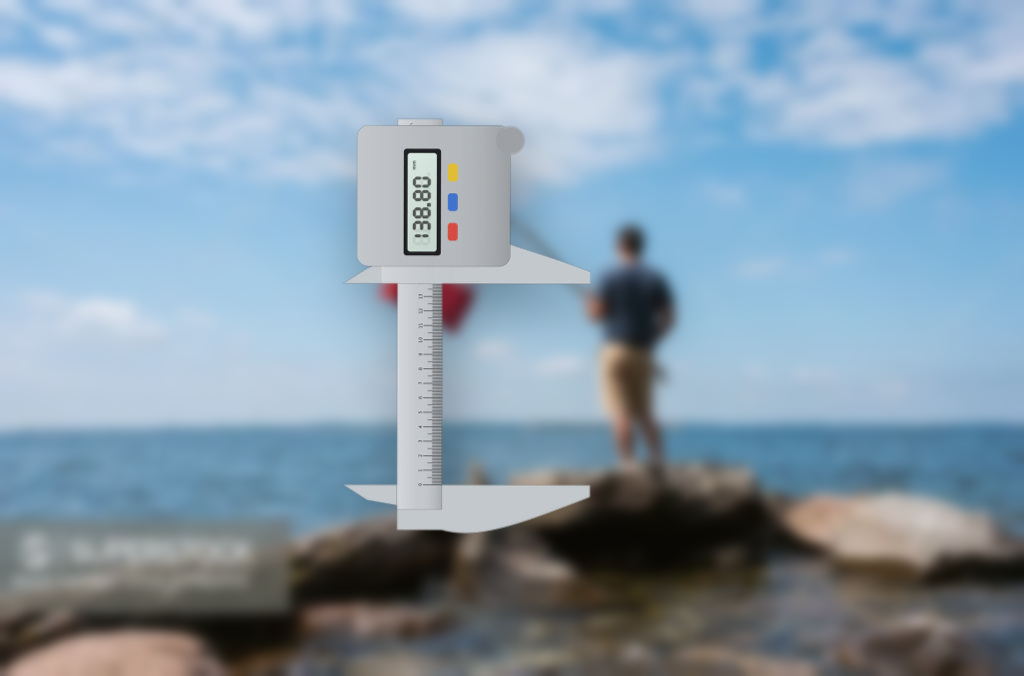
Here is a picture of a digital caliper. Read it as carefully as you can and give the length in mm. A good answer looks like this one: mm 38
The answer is mm 138.80
